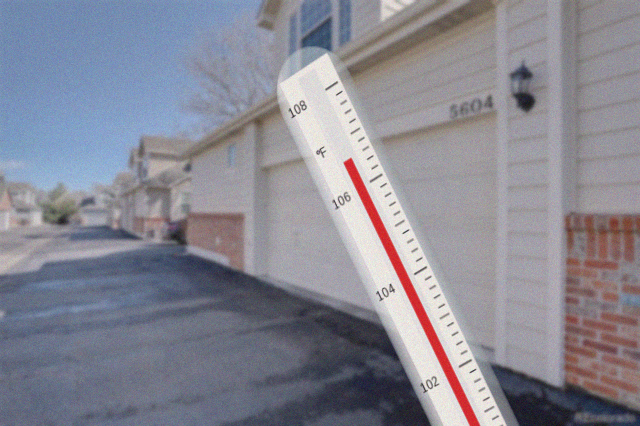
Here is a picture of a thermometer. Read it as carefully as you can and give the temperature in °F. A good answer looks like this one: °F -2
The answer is °F 106.6
